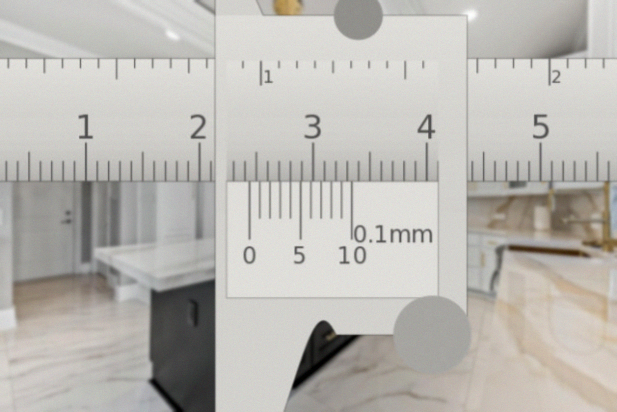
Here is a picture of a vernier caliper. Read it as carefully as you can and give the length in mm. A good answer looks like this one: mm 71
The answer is mm 24.4
